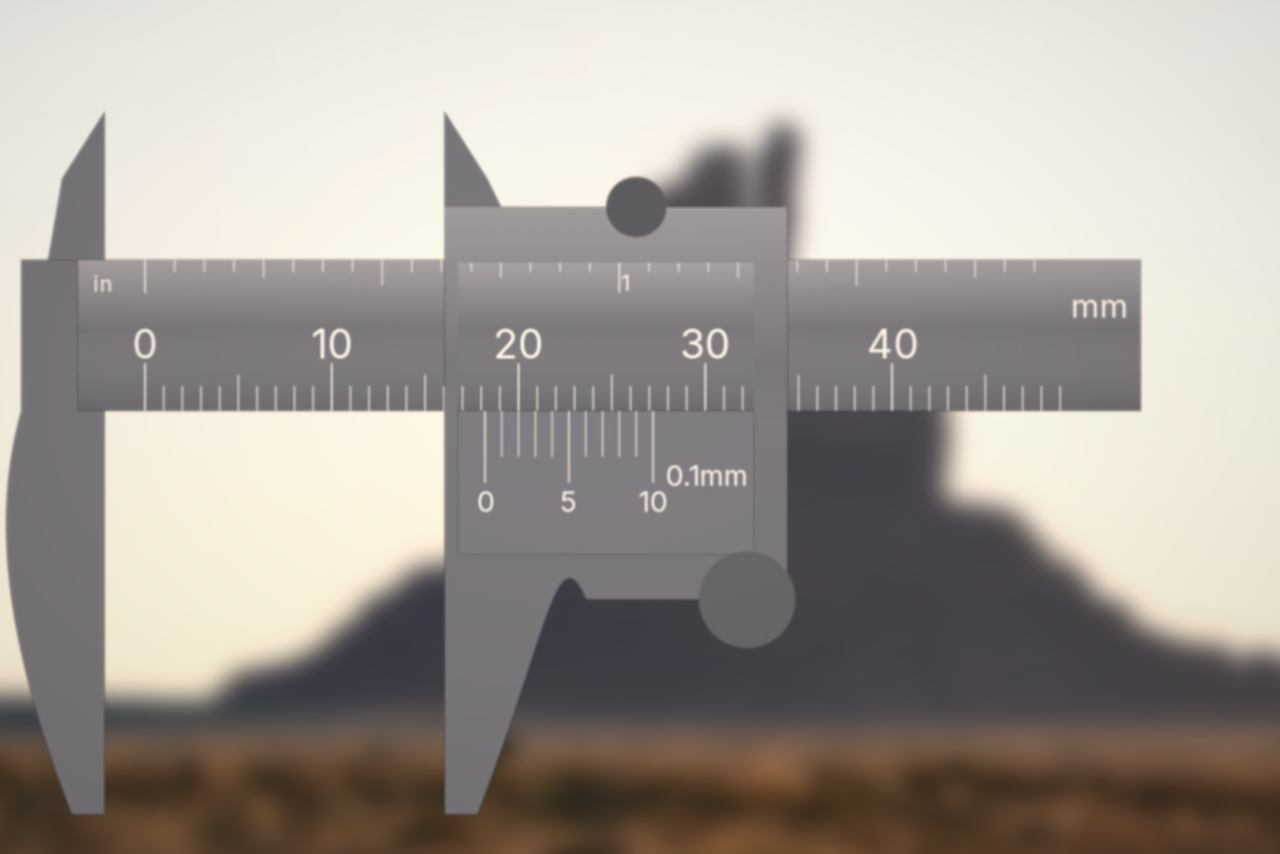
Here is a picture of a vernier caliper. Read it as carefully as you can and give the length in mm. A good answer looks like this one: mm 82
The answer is mm 18.2
